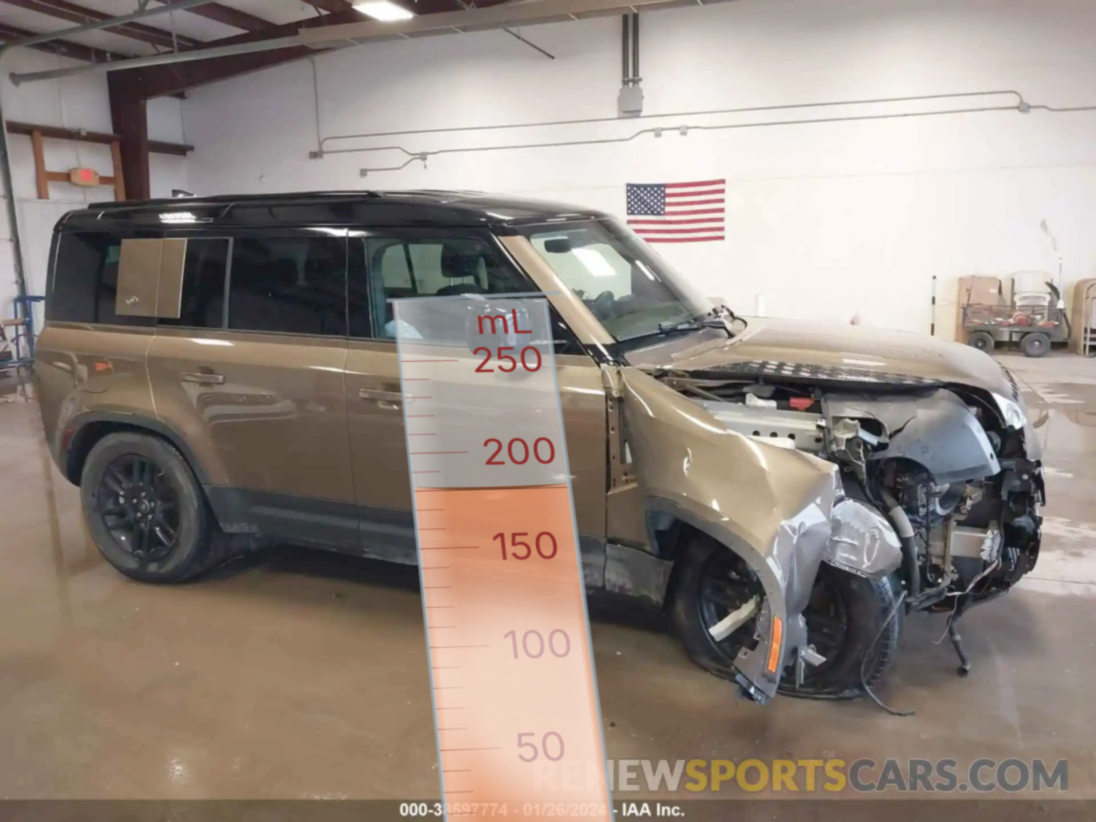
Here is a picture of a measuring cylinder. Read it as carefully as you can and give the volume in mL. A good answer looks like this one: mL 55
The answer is mL 180
